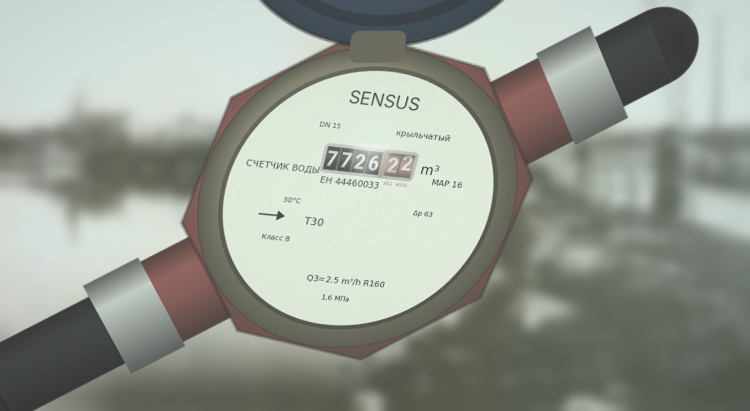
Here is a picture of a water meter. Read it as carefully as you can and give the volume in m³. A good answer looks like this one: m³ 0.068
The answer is m³ 7726.22
